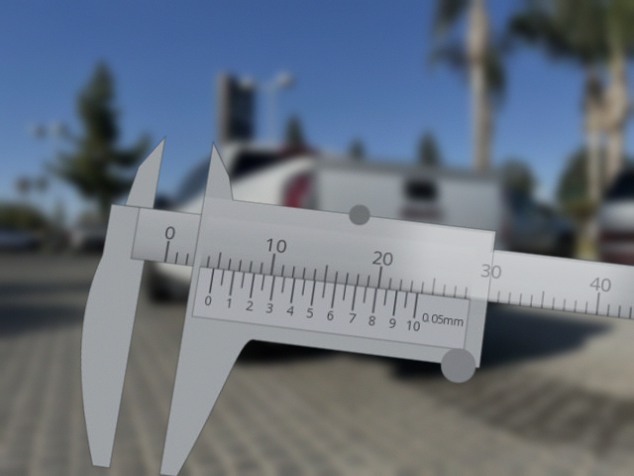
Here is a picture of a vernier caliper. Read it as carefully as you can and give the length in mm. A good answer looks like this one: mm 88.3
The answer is mm 4.6
